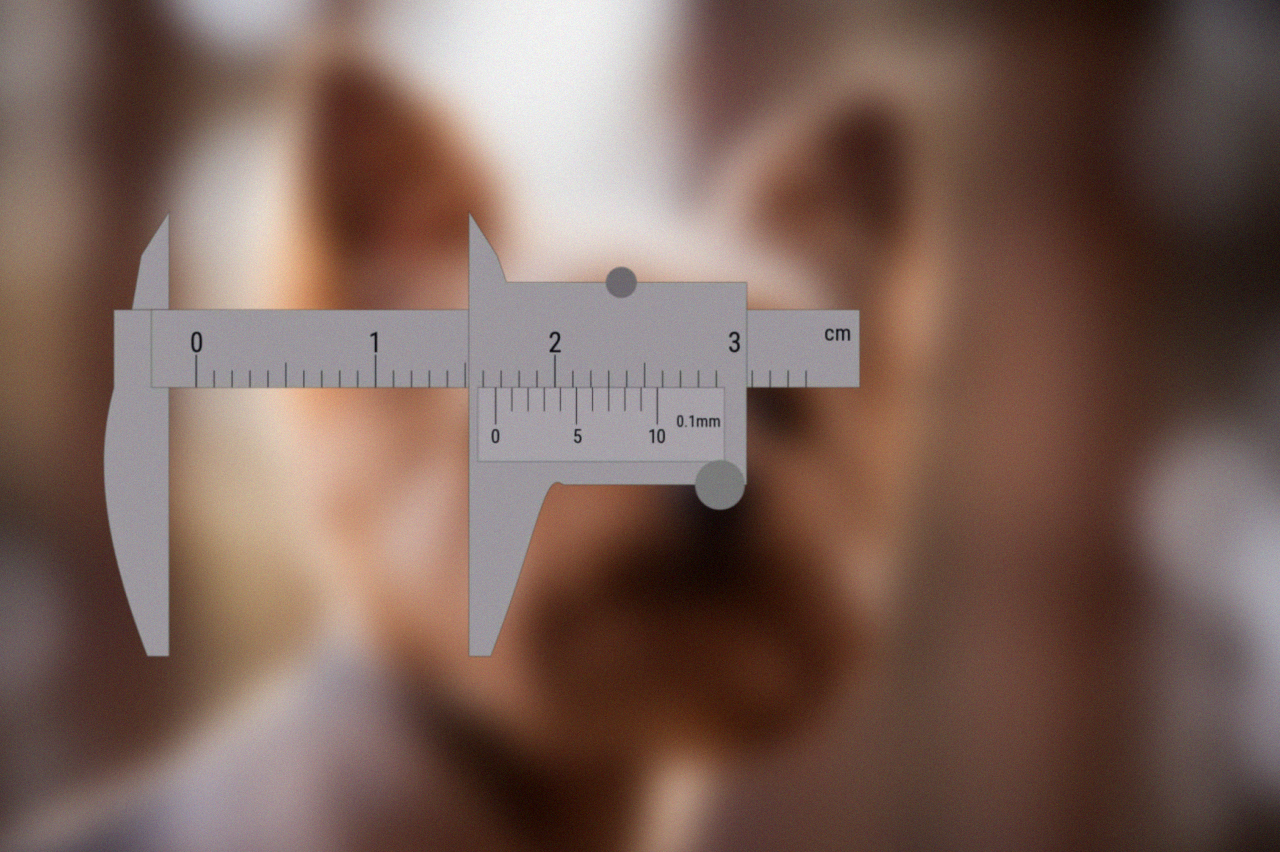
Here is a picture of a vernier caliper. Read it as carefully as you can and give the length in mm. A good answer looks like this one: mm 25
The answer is mm 16.7
